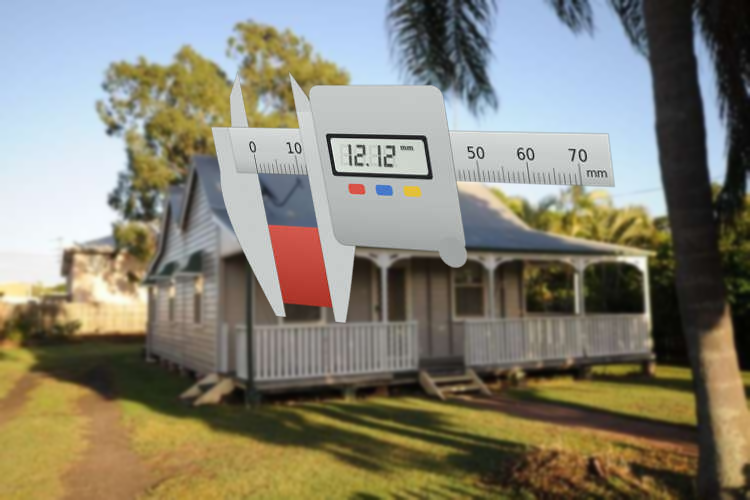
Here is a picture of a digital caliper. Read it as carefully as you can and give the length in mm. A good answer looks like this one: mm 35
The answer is mm 12.12
